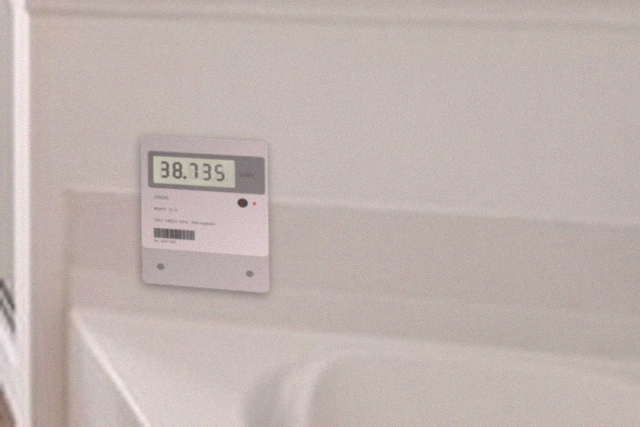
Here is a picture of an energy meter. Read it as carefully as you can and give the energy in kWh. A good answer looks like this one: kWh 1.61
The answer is kWh 38.735
